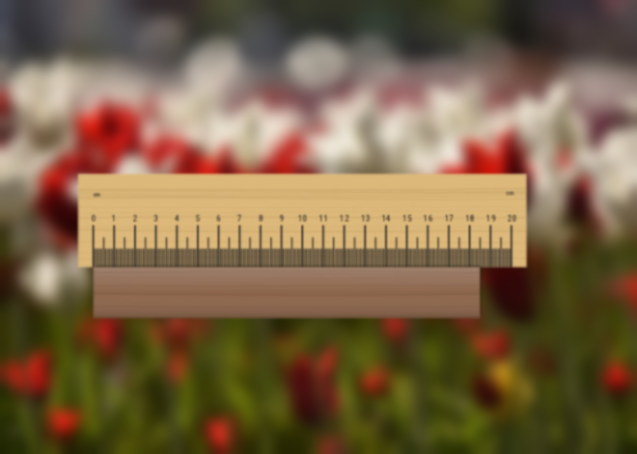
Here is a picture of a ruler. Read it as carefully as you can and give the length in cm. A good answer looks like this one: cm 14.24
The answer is cm 18.5
